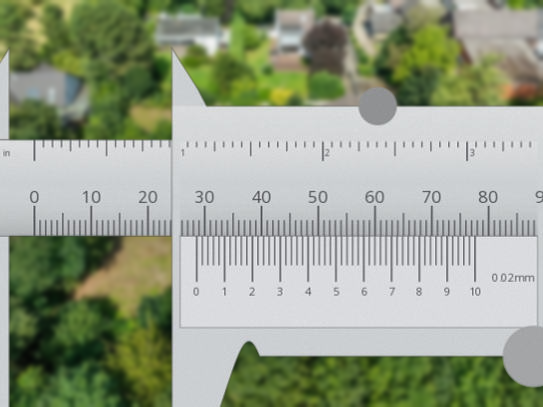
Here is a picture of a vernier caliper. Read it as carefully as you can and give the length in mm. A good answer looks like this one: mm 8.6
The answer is mm 28.6
